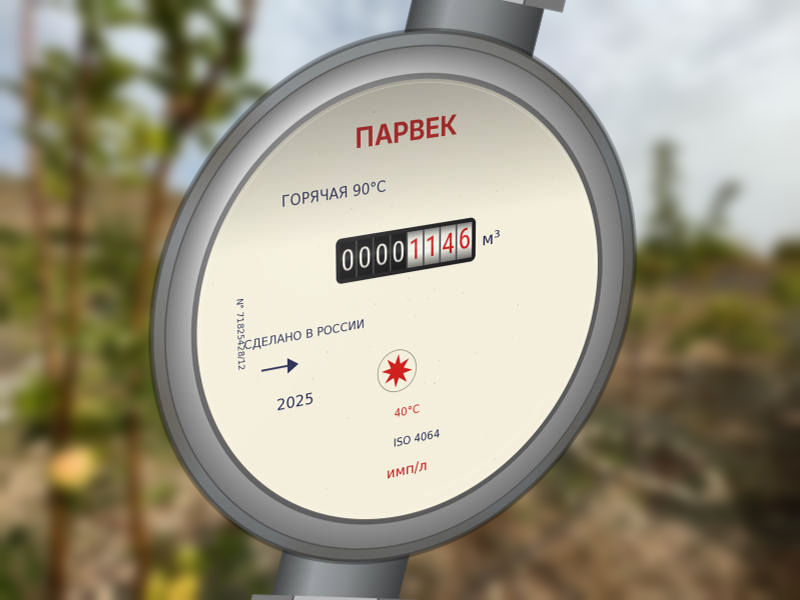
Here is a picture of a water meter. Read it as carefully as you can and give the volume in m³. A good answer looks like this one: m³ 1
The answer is m³ 0.1146
